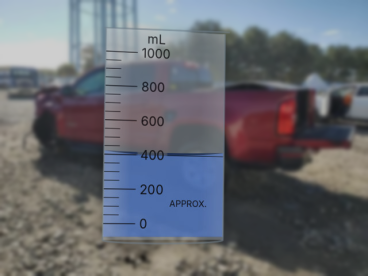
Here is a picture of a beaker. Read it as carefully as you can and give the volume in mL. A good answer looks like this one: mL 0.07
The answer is mL 400
